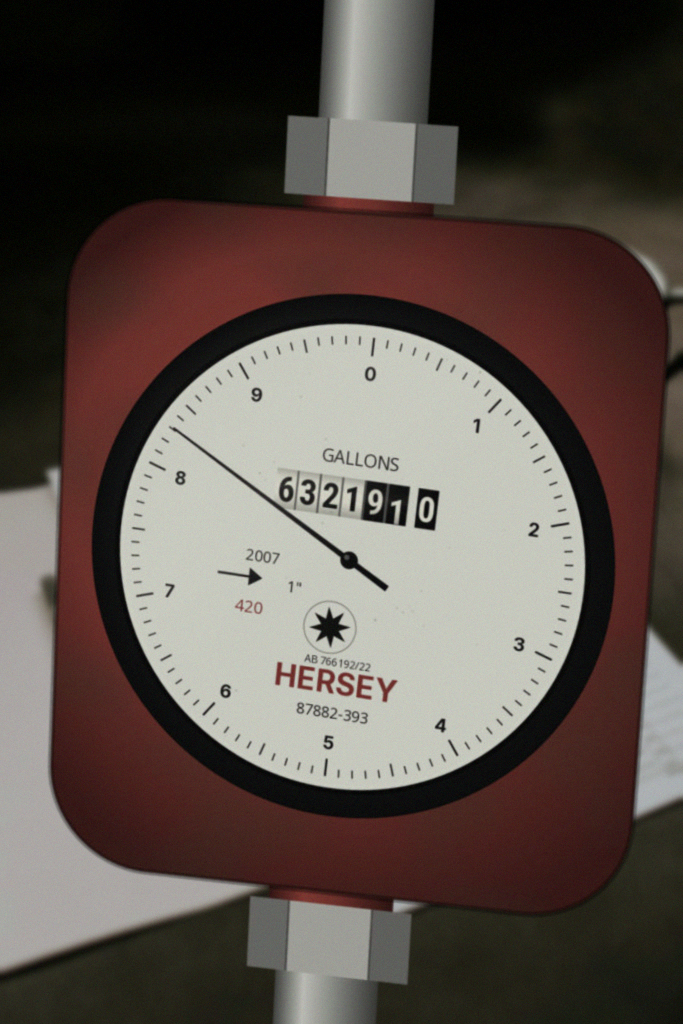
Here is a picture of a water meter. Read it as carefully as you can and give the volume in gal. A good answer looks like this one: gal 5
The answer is gal 6321908.3
